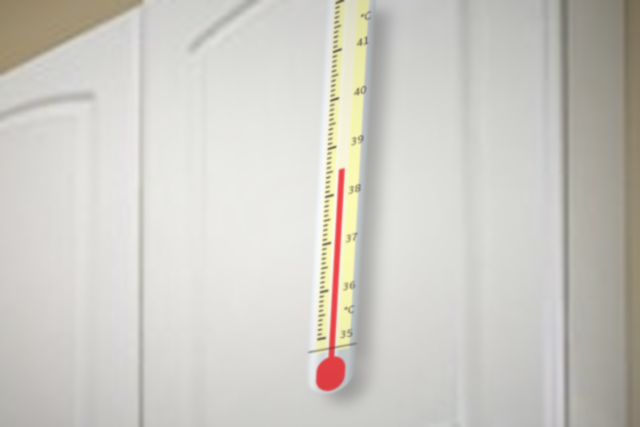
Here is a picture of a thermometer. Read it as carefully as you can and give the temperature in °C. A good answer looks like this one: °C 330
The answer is °C 38.5
